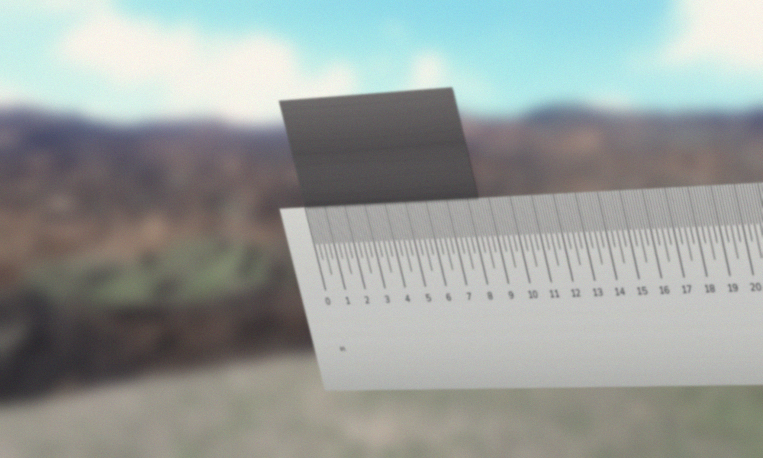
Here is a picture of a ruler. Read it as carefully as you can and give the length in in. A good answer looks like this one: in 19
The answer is in 8.5
